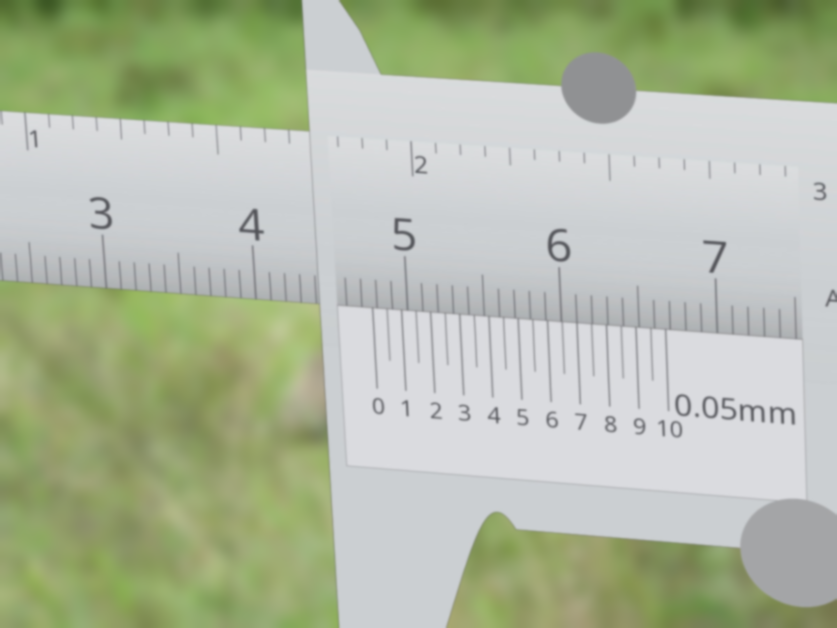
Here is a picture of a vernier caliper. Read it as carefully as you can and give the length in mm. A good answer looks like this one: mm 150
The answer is mm 47.7
